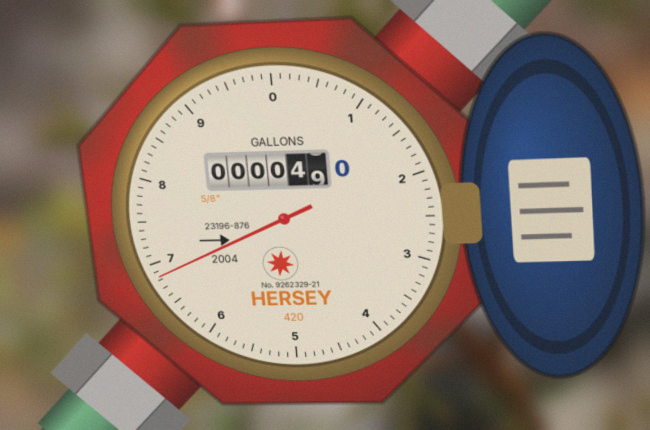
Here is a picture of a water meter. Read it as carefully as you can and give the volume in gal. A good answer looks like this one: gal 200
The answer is gal 486.8
